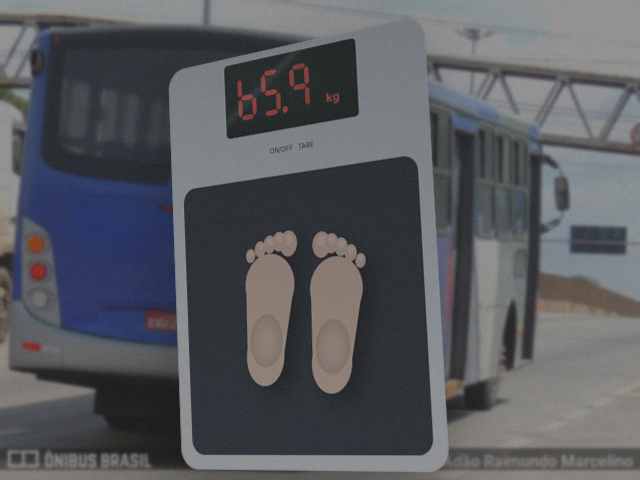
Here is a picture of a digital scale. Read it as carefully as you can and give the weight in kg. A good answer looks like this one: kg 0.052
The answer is kg 65.9
